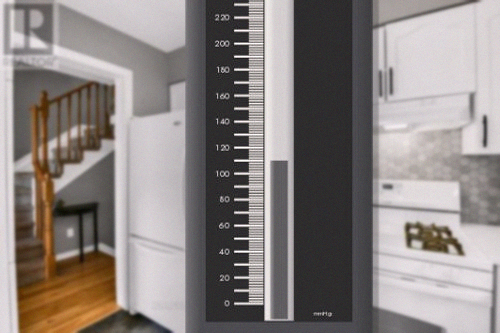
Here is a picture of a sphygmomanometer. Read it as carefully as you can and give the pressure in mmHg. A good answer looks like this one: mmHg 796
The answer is mmHg 110
